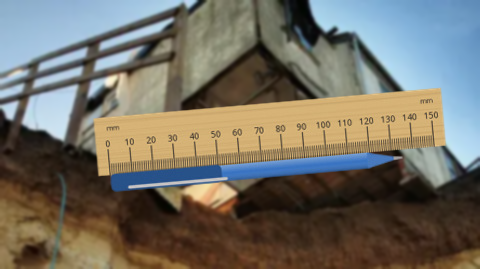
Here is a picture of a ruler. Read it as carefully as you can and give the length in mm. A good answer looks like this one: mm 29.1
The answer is mm 135
